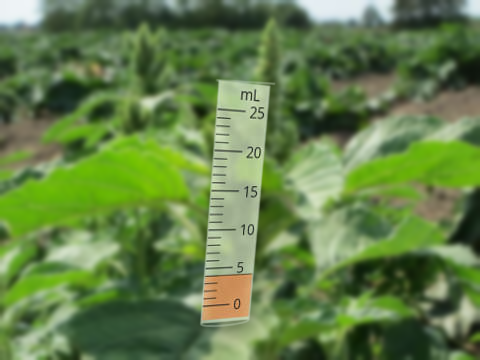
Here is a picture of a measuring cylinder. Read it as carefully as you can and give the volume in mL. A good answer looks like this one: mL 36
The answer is mL 4
